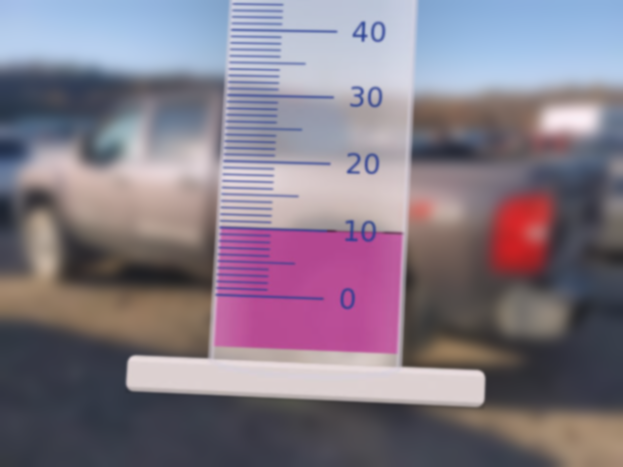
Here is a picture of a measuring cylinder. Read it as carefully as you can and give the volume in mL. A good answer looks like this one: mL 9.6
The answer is mL 10
